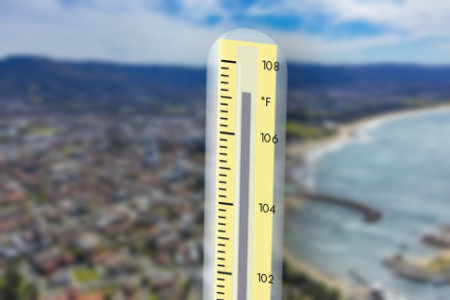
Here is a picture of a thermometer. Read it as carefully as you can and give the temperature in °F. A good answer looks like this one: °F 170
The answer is °F 107.2
